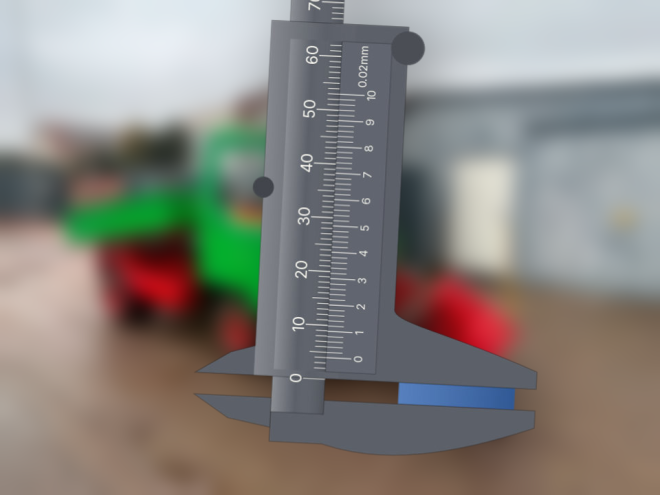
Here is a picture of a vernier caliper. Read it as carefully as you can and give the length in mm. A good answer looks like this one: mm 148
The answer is mm 4.0
